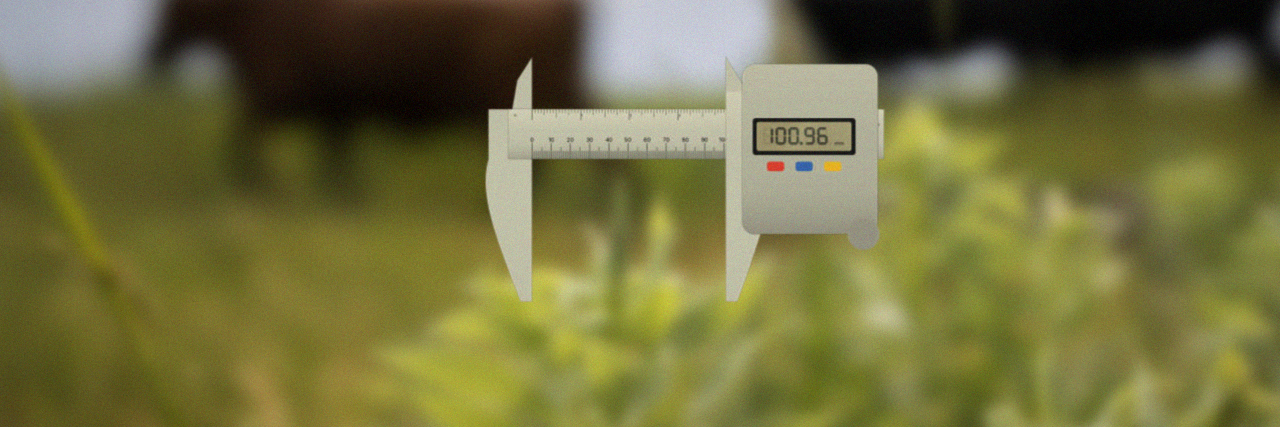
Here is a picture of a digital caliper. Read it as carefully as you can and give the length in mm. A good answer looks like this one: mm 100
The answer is mm 100.96
